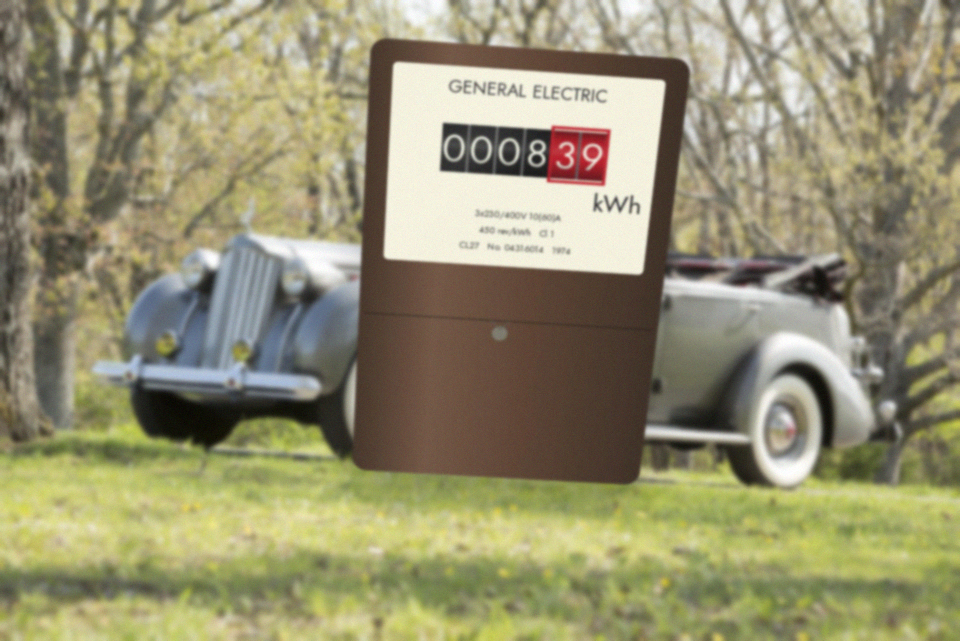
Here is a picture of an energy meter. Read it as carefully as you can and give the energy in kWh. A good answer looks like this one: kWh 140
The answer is kWh 8.39
